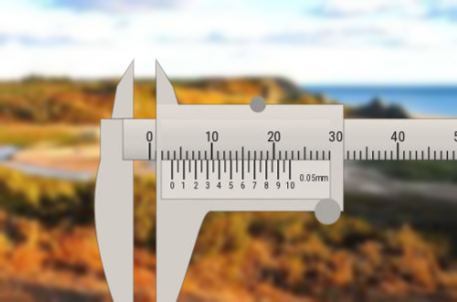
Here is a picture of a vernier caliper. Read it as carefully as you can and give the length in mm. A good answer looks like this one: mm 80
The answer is mm 3.6
